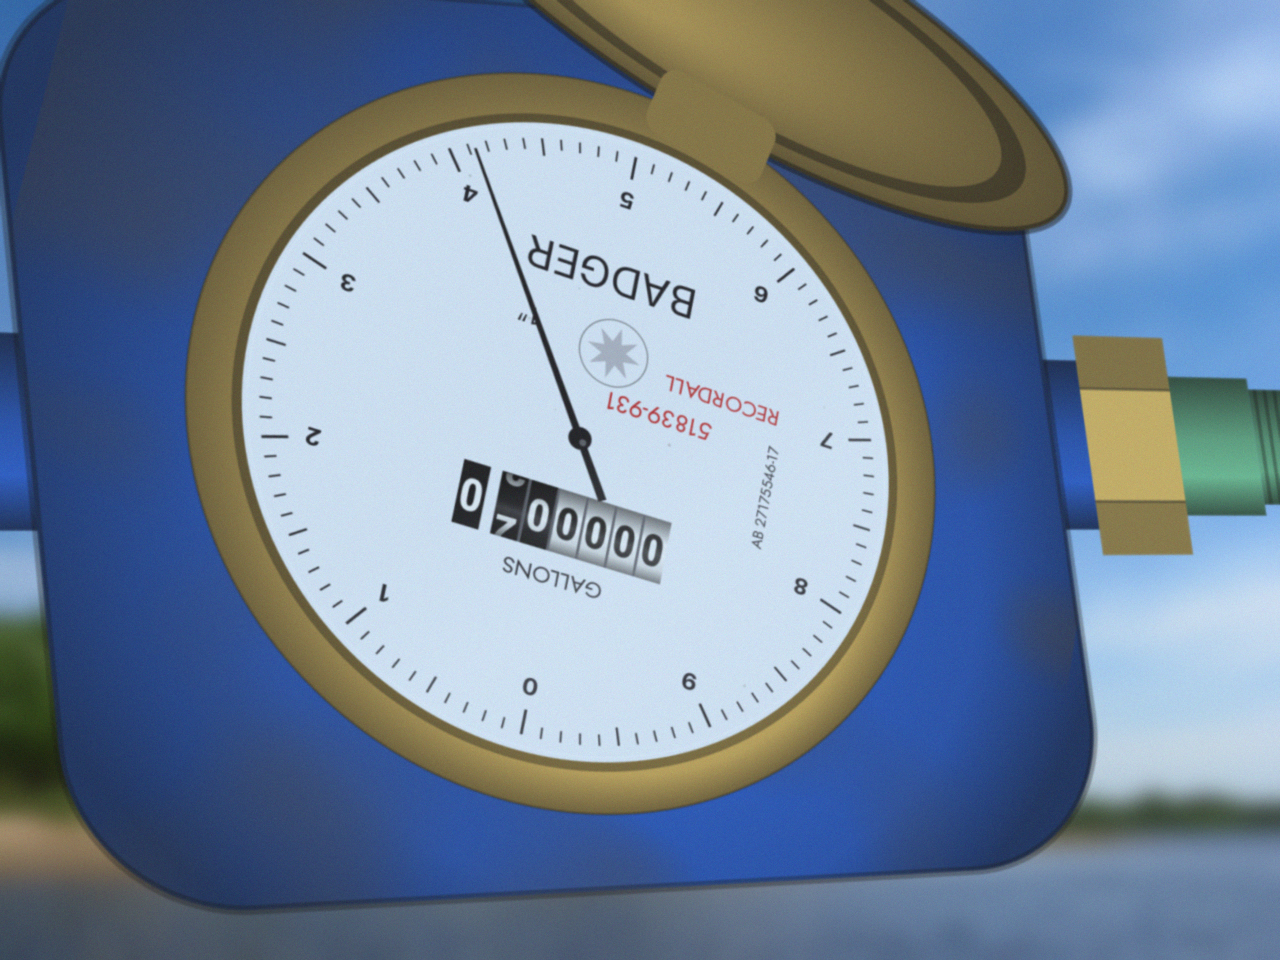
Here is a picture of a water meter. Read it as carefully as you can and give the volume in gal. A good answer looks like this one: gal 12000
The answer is gal 24.1
